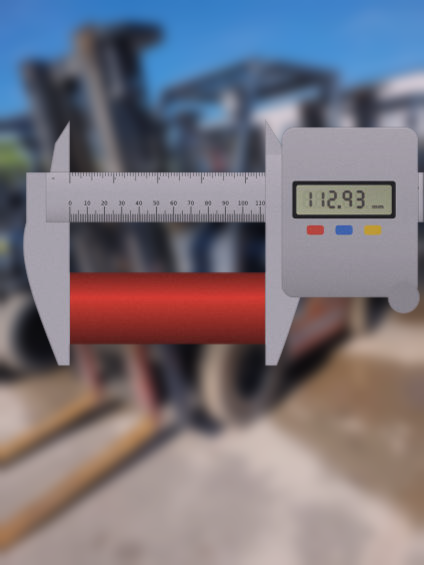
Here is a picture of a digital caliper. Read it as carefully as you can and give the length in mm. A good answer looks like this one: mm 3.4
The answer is mm 112.93
